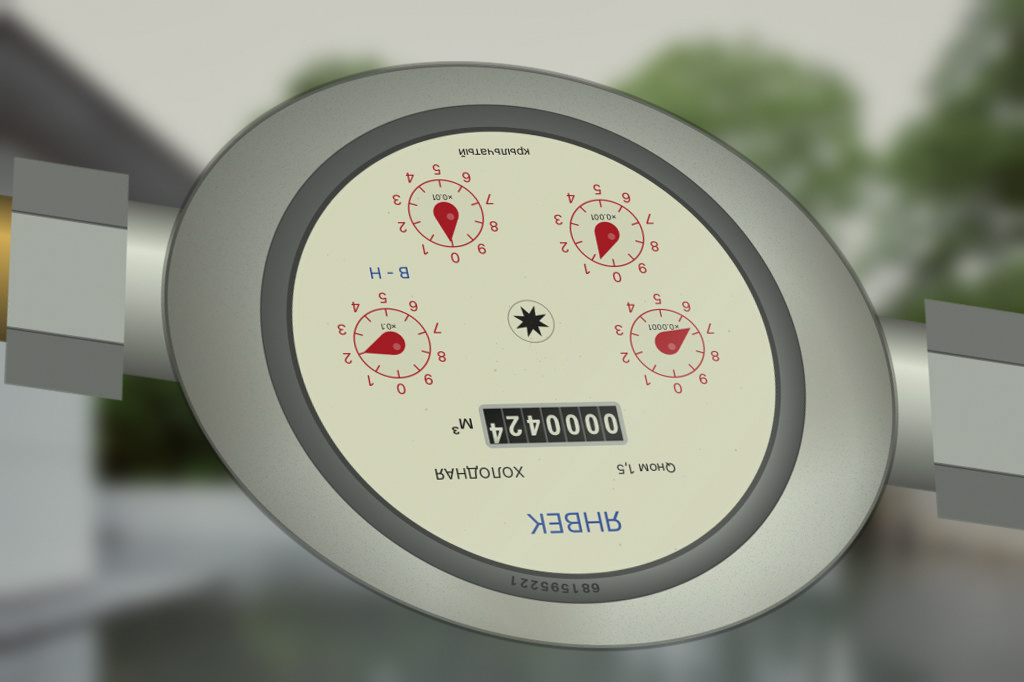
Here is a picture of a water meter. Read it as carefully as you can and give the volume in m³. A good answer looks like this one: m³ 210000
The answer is m³ 424.2006
